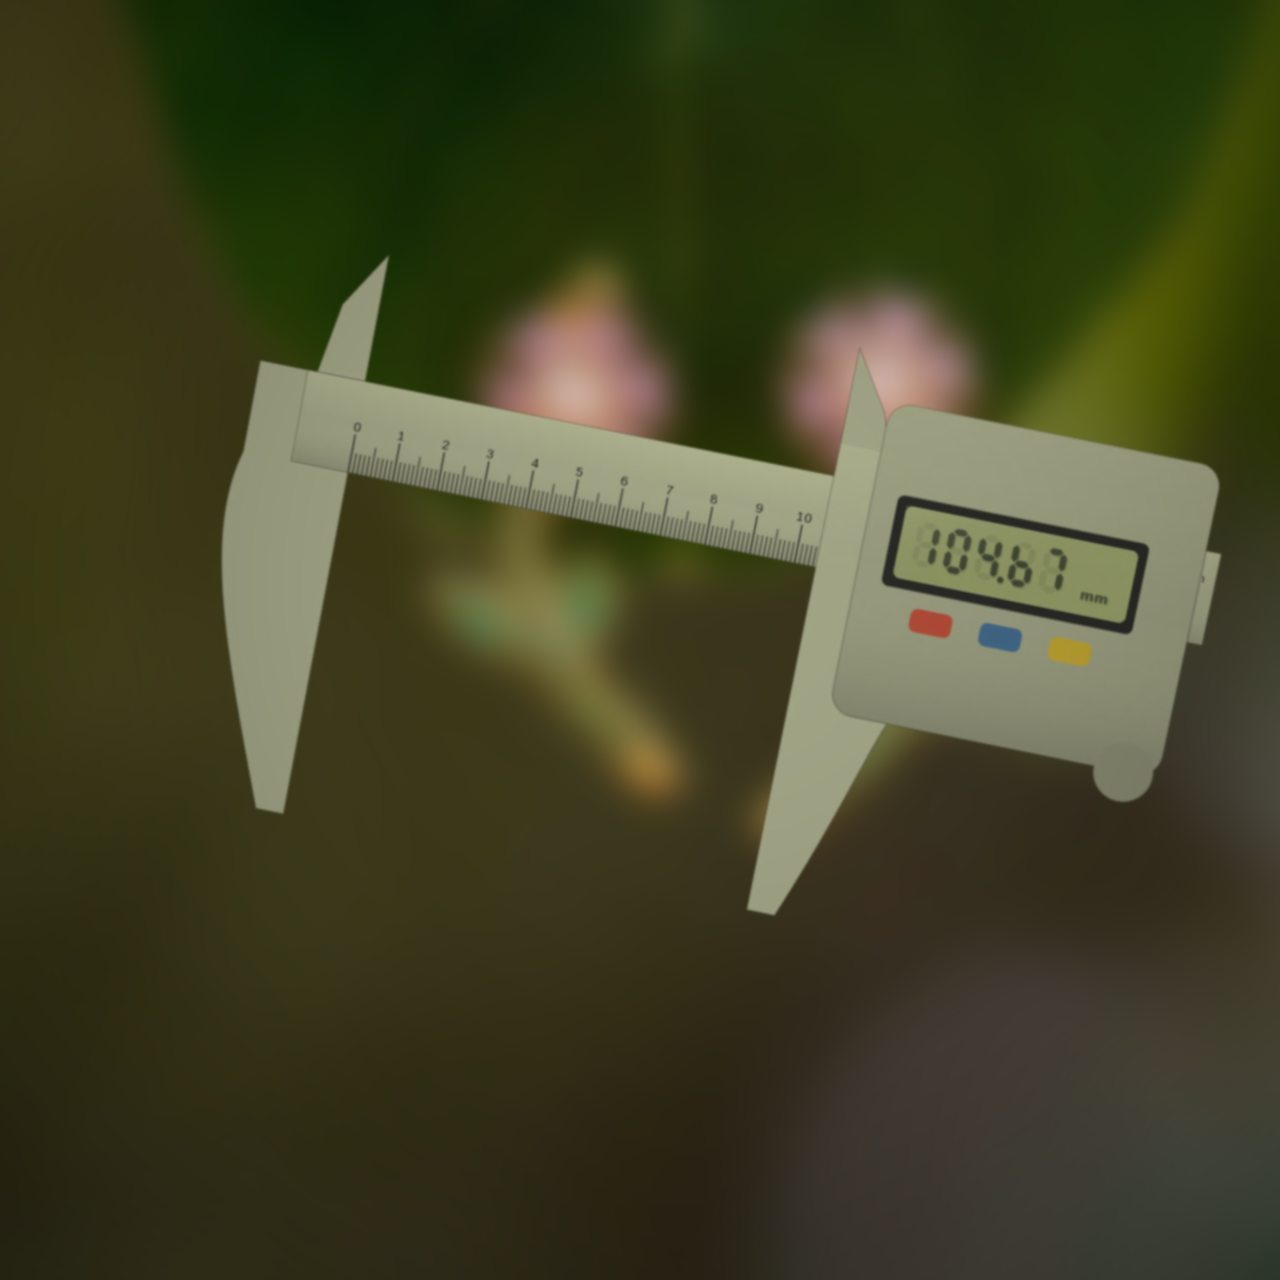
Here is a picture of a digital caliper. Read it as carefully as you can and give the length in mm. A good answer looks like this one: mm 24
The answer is mm 104.67
